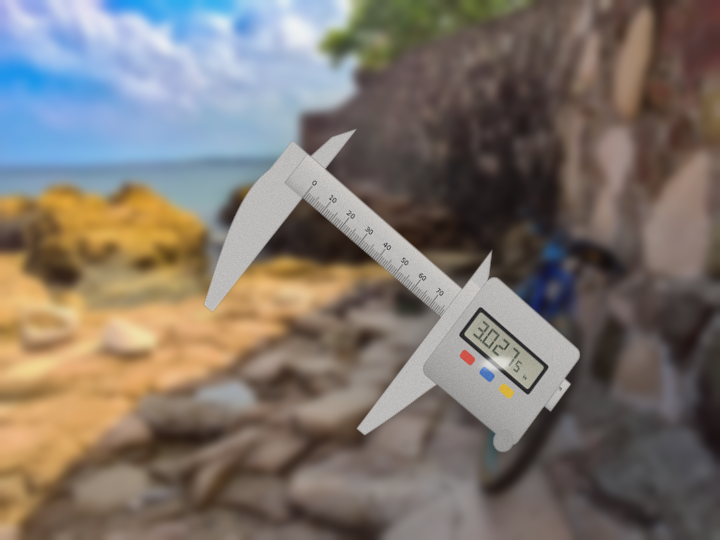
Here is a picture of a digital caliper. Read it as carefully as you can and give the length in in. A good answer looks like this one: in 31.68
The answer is in 3.0275
